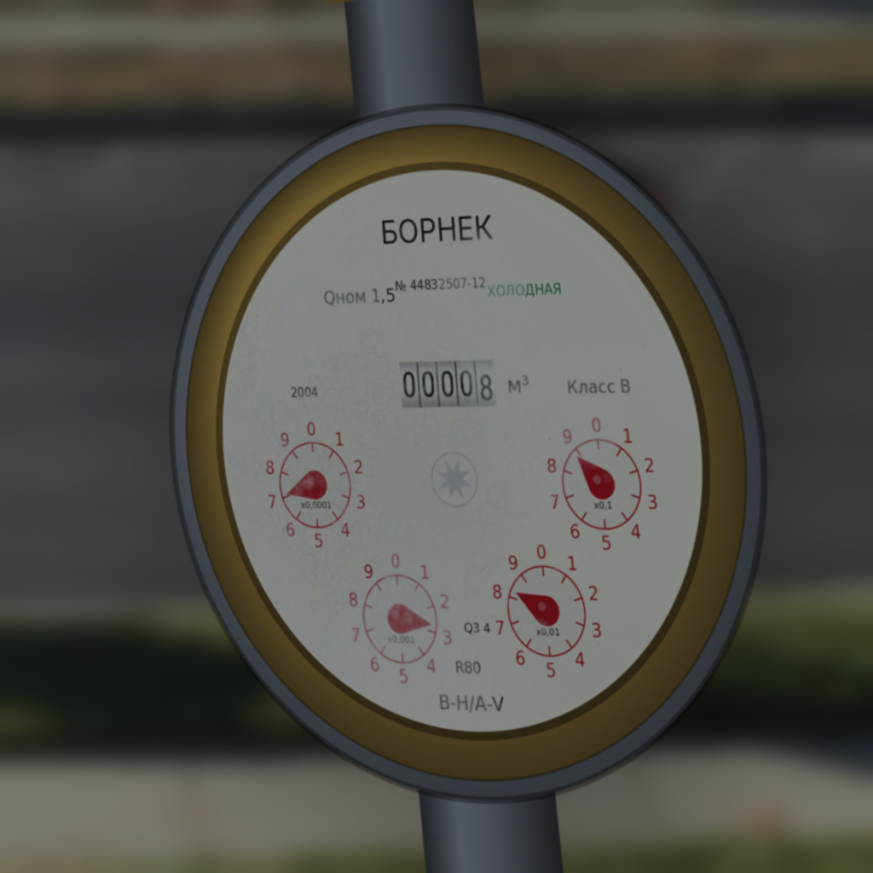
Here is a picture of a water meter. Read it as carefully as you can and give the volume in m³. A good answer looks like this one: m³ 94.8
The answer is m³ 7.8827
